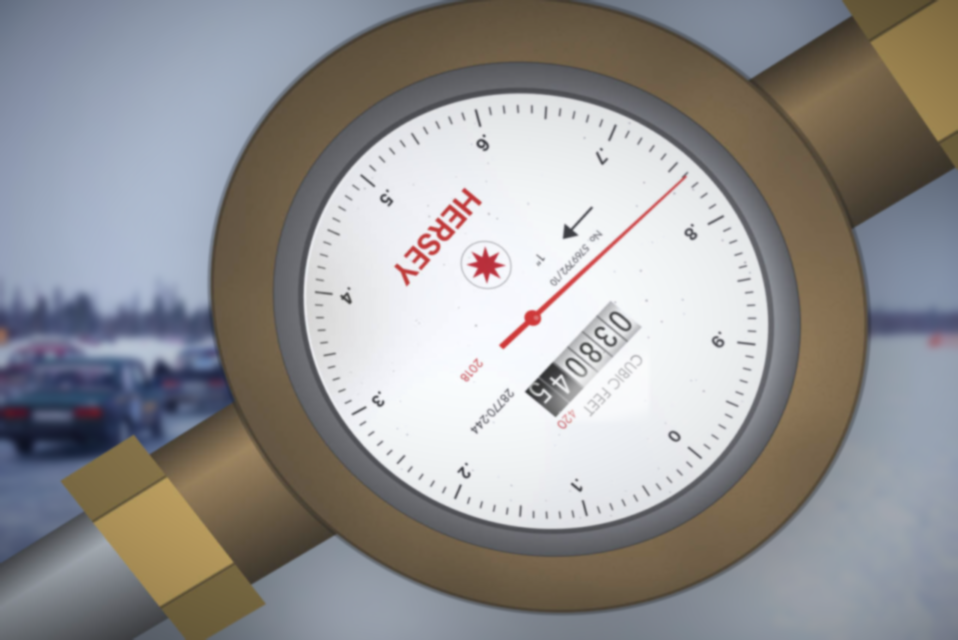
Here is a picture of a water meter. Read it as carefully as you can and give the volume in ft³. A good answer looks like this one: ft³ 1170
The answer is ft³ 38044.76
